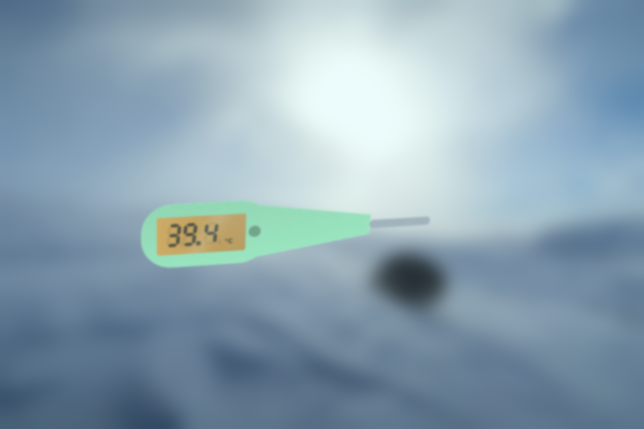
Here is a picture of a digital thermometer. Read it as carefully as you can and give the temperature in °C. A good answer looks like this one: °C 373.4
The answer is °C 39.4
